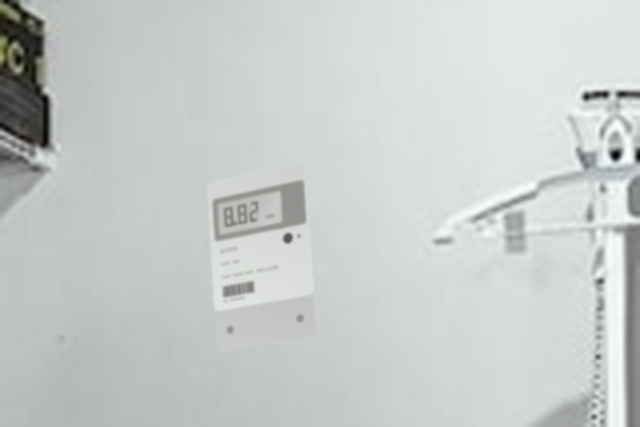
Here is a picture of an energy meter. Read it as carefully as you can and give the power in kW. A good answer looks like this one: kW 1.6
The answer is kW 8.82
